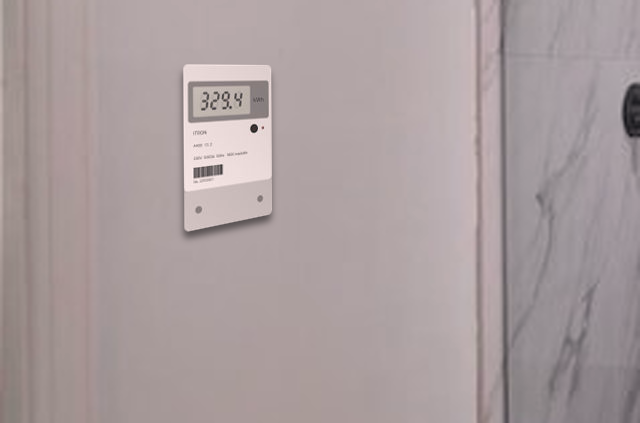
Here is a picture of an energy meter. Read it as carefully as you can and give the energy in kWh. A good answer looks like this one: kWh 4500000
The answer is kWh 329.4
